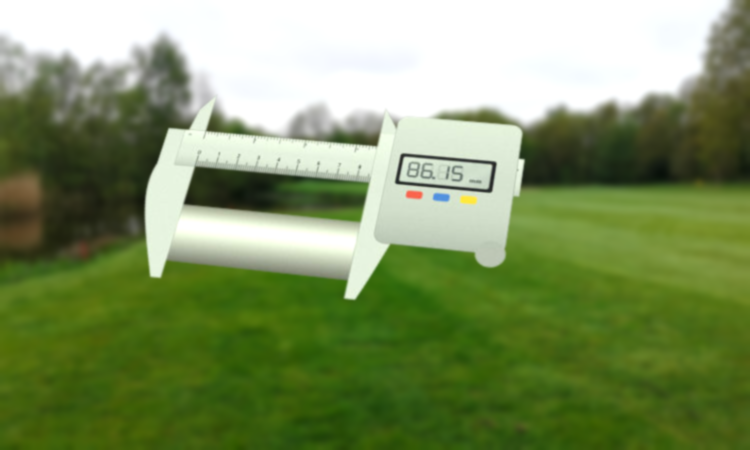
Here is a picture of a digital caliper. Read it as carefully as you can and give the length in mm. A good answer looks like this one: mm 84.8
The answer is mm 86.15
